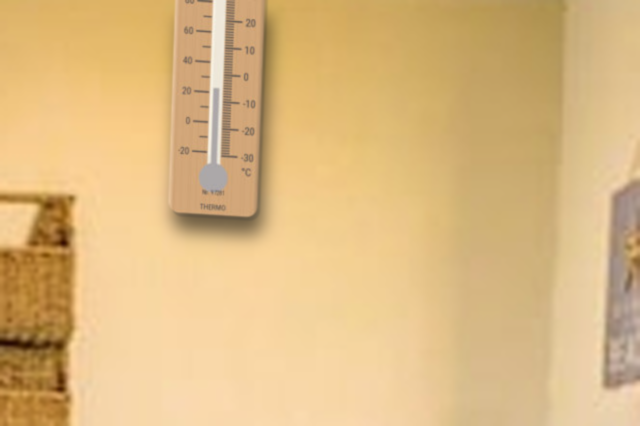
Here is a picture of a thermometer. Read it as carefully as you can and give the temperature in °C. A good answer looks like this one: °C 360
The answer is °C -5
